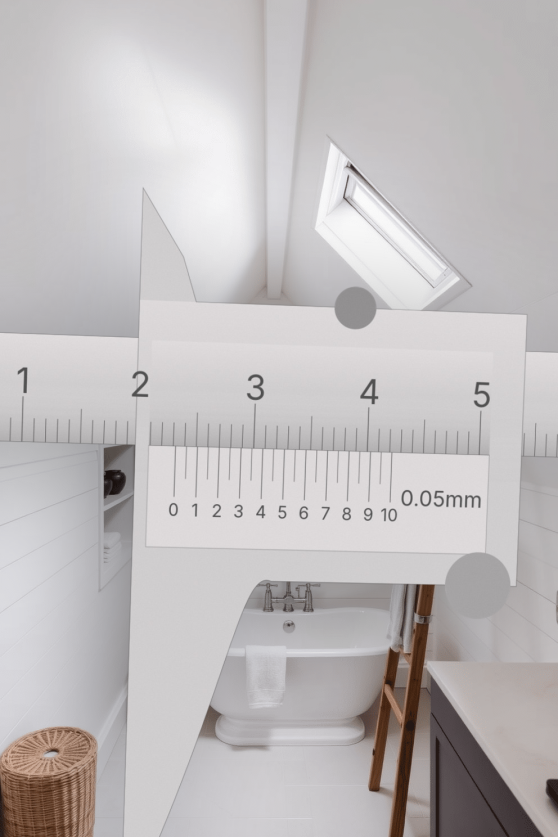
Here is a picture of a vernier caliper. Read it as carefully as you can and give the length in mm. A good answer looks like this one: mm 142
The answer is mm 23.2
